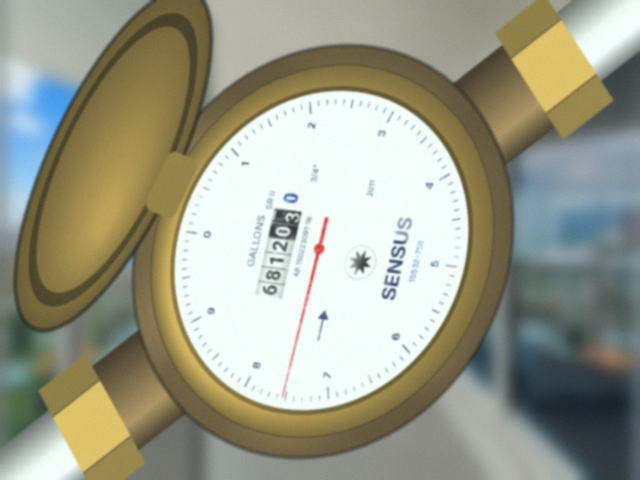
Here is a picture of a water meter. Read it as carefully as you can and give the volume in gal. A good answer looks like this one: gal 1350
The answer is gal 6812027.5
